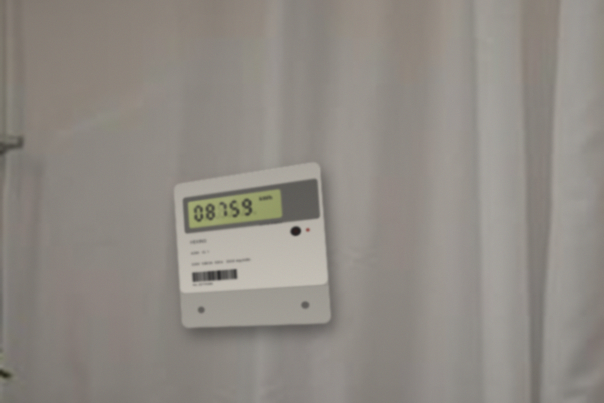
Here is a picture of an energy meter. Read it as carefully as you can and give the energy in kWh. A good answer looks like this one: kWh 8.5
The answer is kWh 8759
